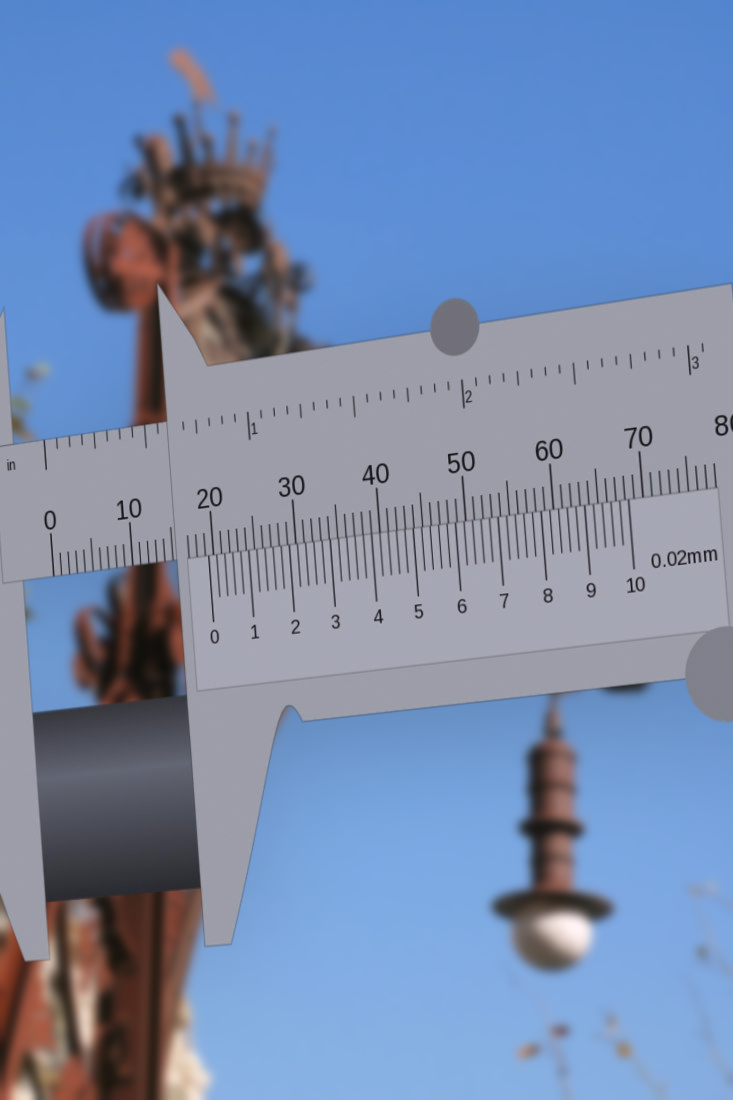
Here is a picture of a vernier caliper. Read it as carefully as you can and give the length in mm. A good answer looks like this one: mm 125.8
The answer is mm 19.4
